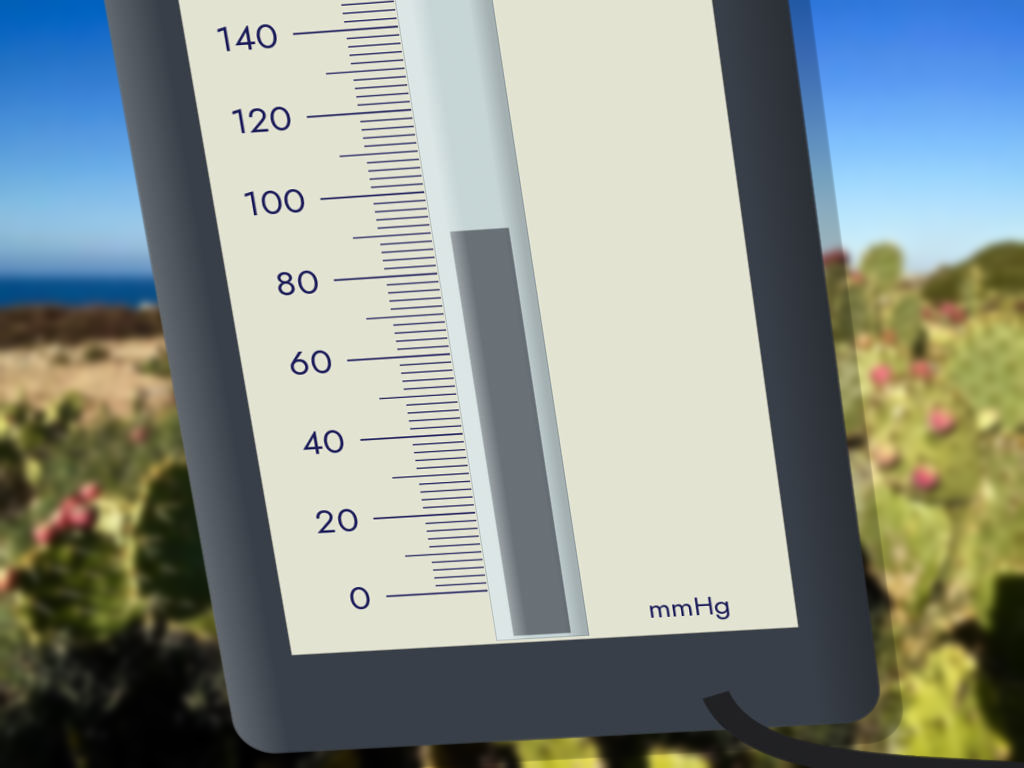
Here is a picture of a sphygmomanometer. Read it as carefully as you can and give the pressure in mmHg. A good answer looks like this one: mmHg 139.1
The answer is mmHg 90
